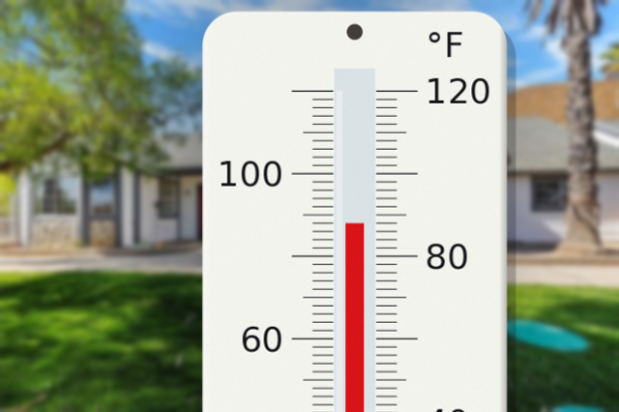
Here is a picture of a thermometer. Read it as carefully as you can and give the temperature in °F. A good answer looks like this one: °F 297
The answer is °F 88
